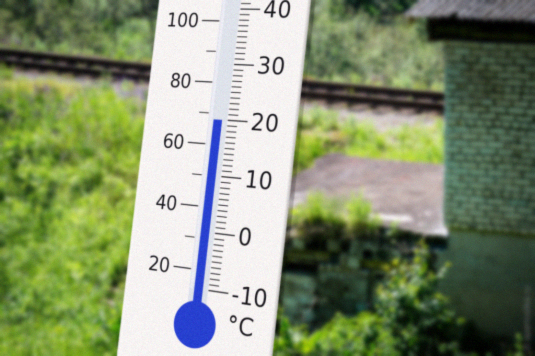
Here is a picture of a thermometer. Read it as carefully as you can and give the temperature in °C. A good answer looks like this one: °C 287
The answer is °C 20
